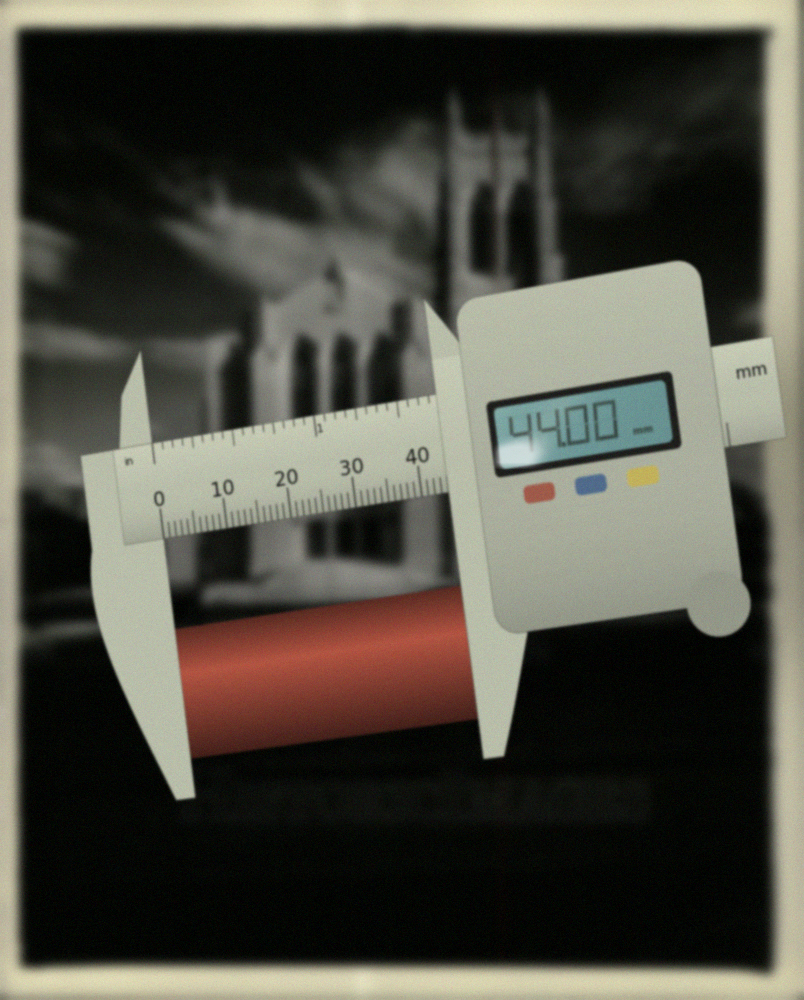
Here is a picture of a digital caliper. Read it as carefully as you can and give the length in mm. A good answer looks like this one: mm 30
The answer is mm 44.00
